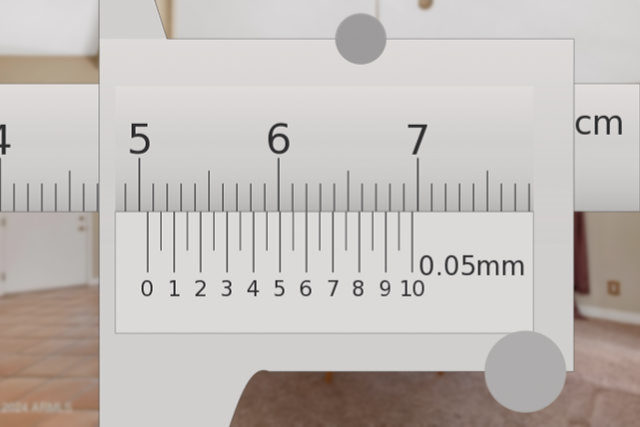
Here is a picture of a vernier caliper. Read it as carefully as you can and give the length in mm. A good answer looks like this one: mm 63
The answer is mm 50.6
